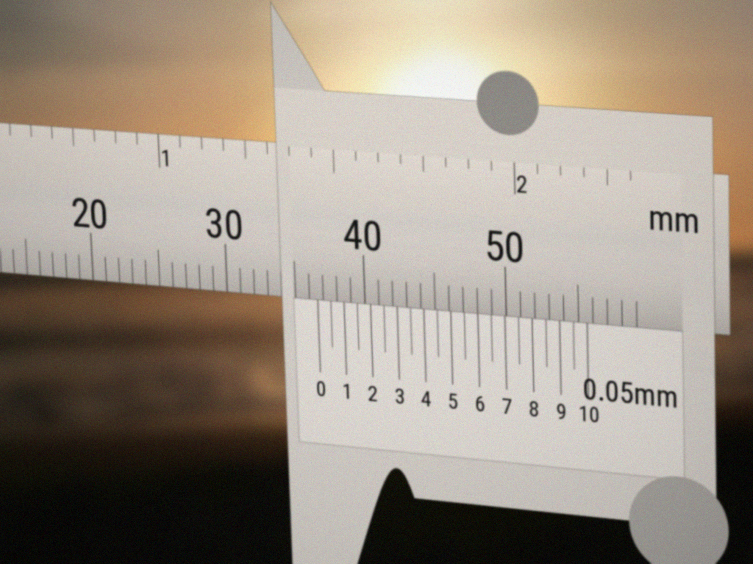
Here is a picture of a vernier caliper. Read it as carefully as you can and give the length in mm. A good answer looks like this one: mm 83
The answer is mm 36.6
